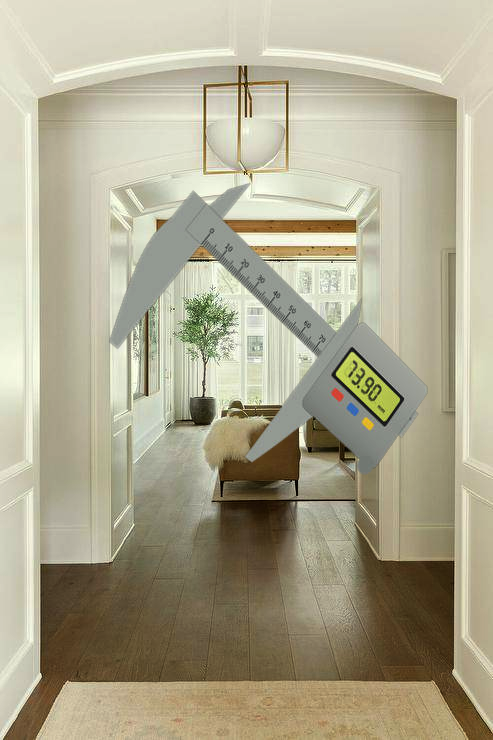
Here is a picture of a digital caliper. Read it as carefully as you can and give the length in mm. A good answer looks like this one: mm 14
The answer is mm 73.90
